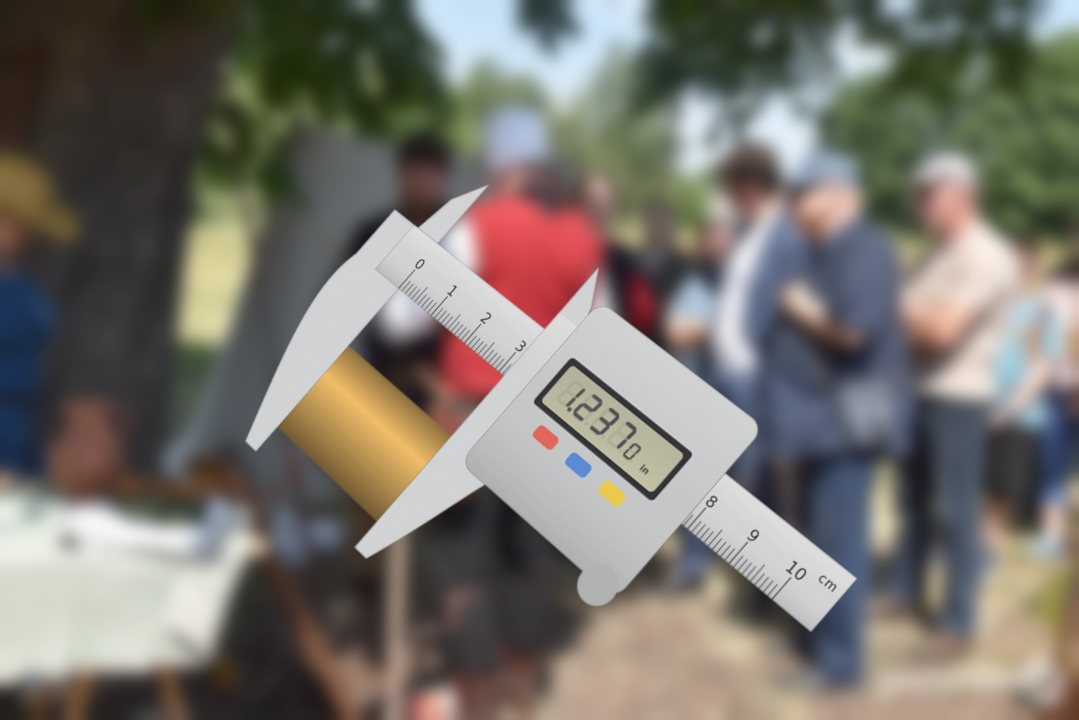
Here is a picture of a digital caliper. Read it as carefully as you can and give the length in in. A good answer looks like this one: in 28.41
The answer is in 1.2370
